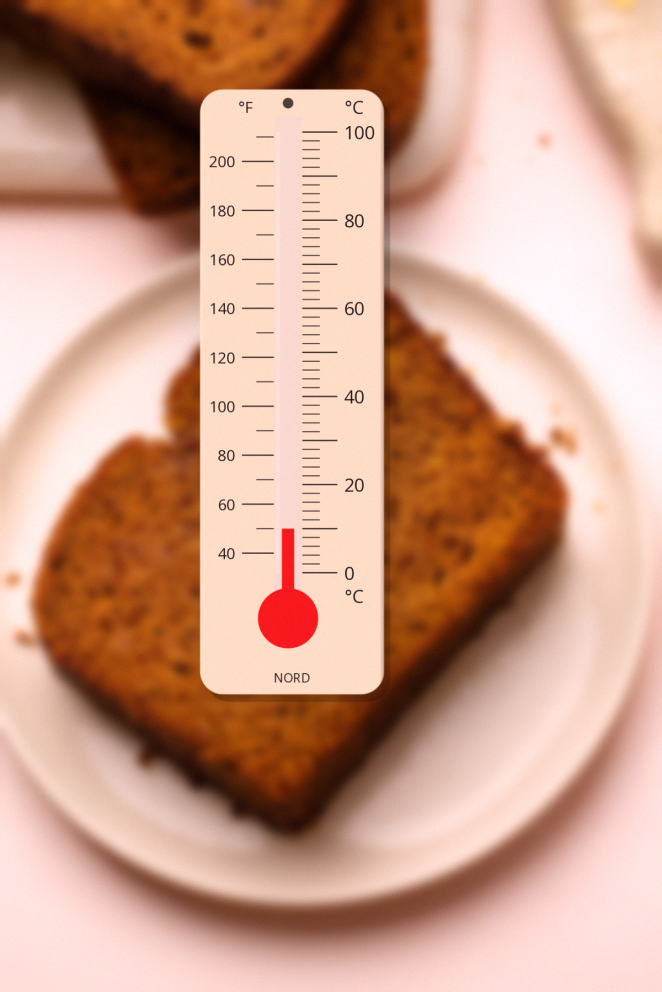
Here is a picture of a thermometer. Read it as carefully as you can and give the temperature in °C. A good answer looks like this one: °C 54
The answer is °C 10
